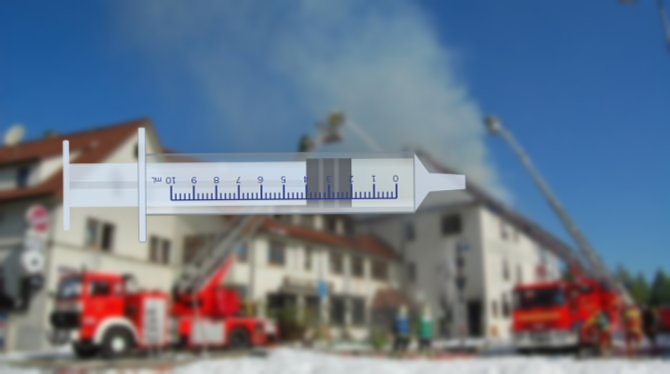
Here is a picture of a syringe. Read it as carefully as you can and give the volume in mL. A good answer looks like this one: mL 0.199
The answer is mL 2
